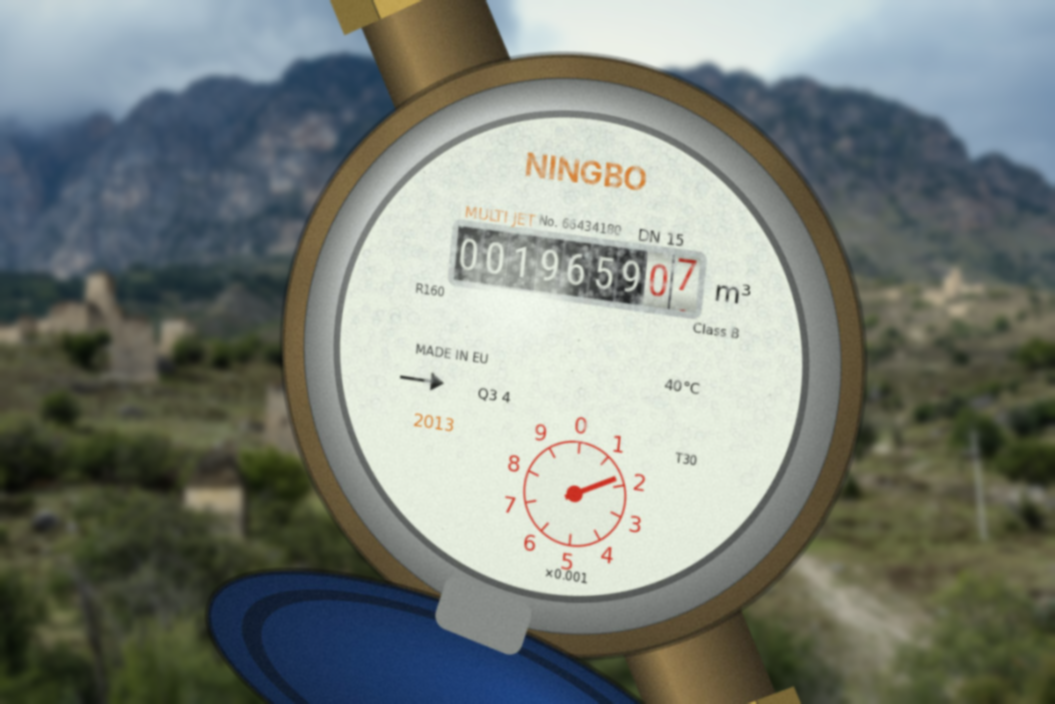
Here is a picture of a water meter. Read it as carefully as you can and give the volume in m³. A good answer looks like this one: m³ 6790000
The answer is m³ 19659.071
